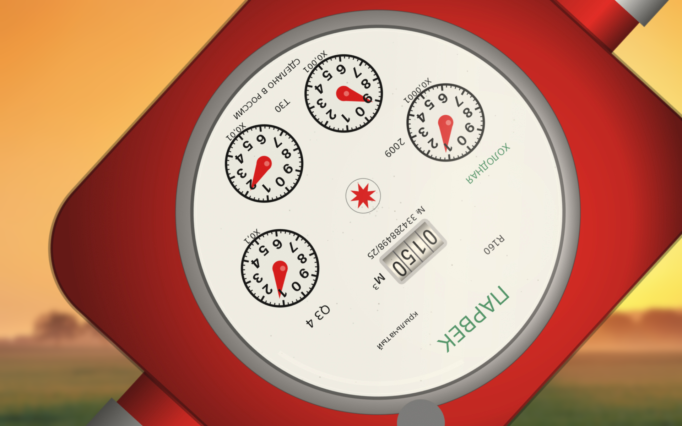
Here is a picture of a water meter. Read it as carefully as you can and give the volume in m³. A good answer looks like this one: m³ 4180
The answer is m³ 150.1191
